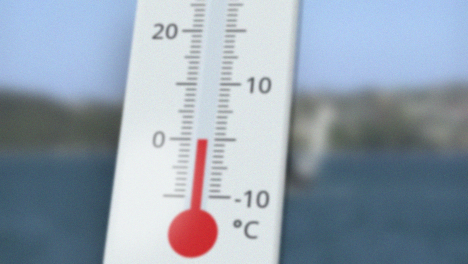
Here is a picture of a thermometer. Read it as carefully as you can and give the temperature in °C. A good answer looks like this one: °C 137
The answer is °C 0
